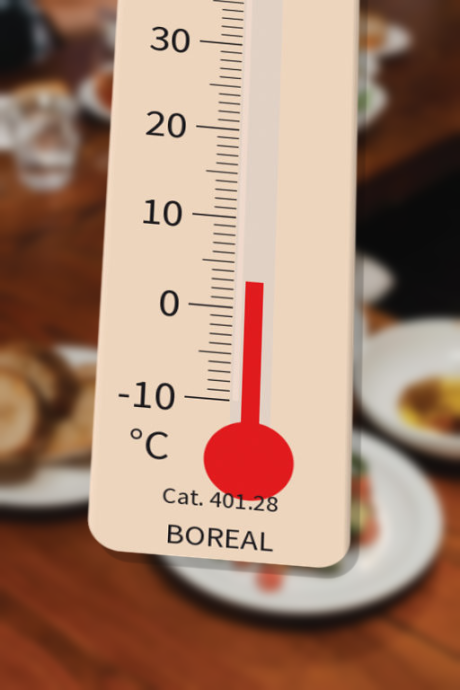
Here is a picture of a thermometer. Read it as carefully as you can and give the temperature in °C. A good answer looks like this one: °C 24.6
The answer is °C 3
